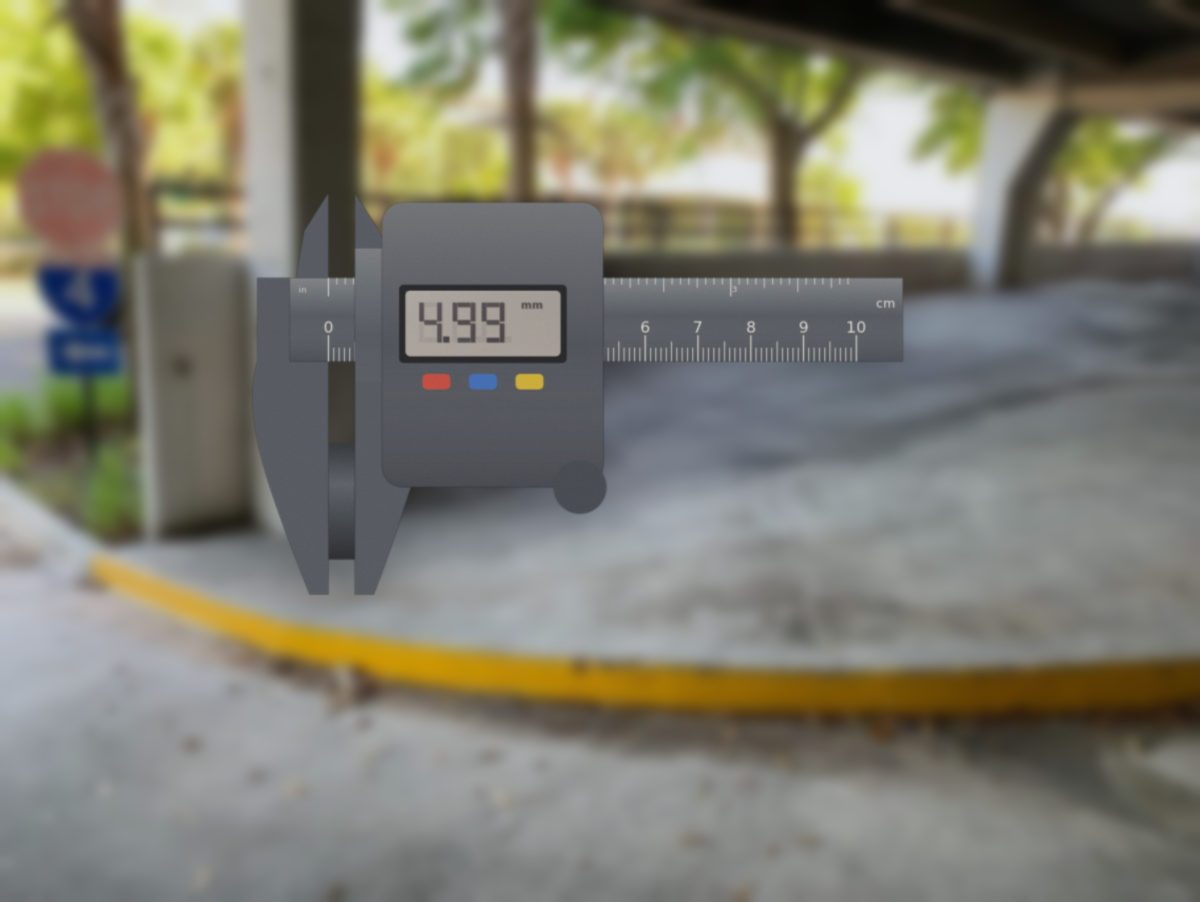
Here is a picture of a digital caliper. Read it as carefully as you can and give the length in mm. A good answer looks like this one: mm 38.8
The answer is mm 4.99
